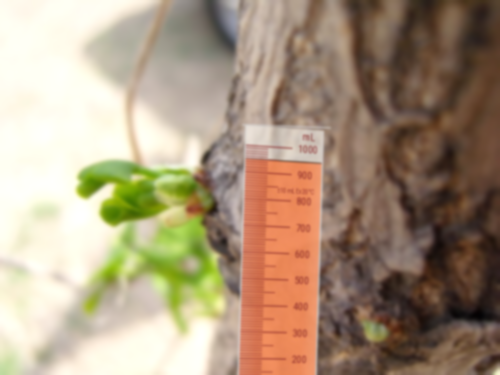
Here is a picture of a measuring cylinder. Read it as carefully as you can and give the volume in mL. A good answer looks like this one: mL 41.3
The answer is mL 950
